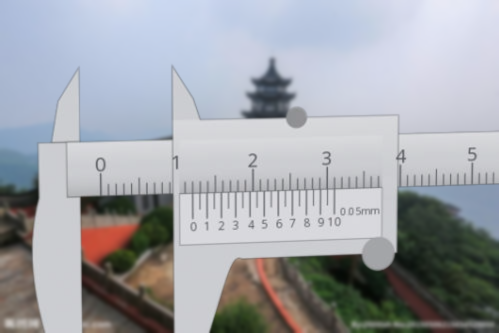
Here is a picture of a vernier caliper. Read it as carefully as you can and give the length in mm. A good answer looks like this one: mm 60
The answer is mm 12.0
